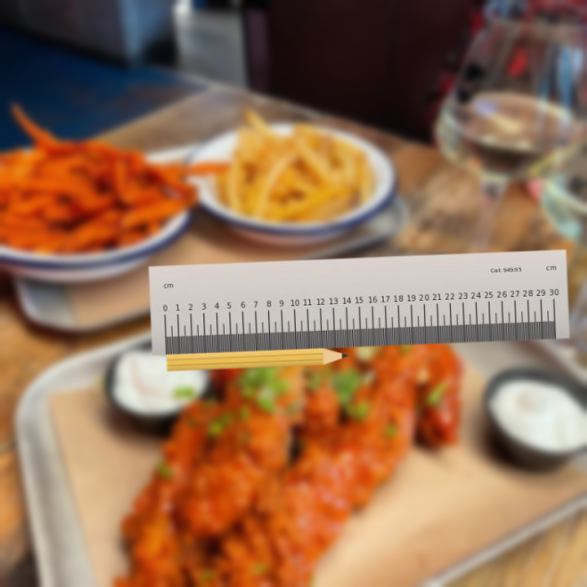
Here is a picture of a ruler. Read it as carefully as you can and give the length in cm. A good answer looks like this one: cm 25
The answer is cm 14
